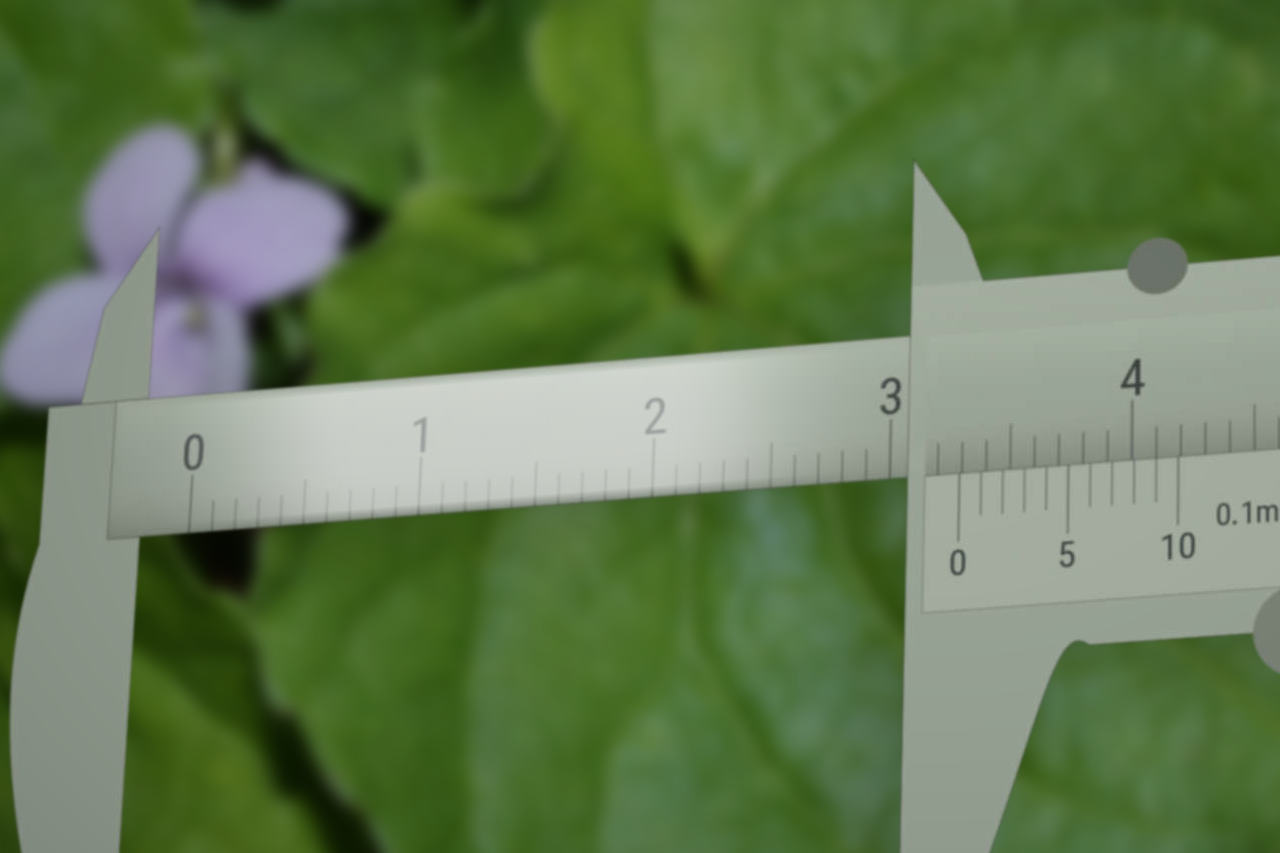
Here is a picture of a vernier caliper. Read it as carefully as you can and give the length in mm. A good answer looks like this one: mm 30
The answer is mm 32.9
